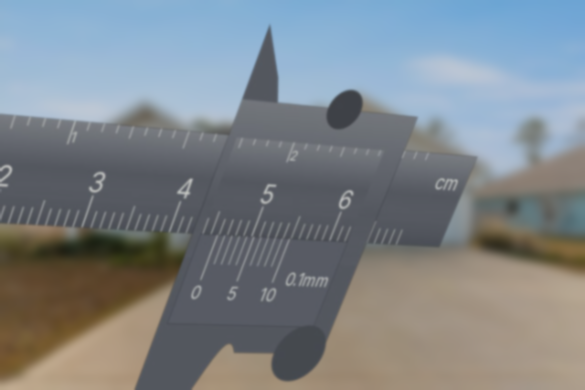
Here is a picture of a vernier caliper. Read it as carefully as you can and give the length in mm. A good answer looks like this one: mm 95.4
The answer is mm 45.8
